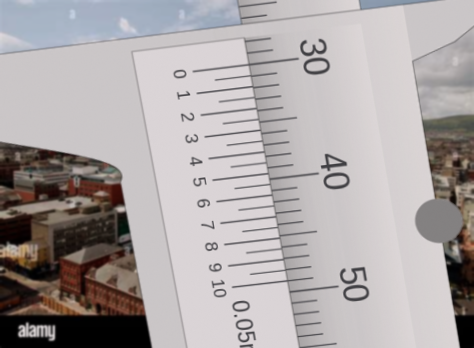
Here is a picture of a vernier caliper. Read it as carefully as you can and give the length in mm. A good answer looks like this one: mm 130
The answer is mm 30.0
